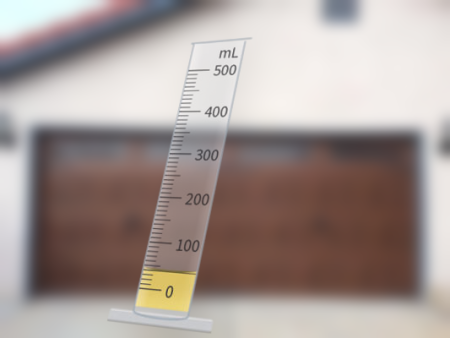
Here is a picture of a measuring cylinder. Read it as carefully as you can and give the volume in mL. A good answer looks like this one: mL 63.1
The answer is mL 40
